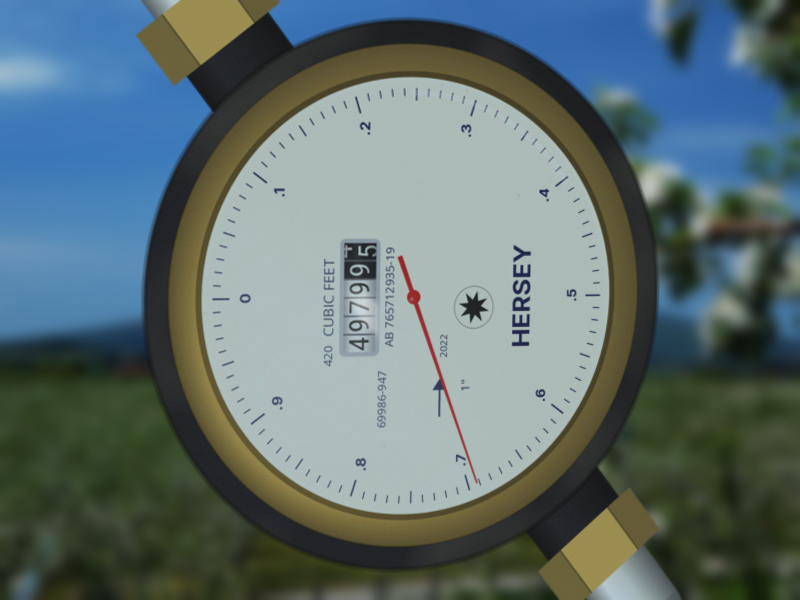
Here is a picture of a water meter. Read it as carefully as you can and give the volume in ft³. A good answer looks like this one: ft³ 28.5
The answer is ft³ 497994.69
